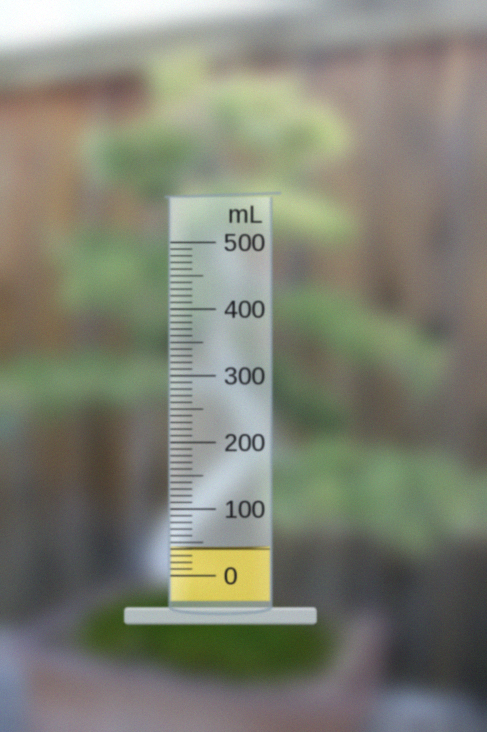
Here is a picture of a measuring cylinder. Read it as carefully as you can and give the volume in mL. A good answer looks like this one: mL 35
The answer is mL 40
